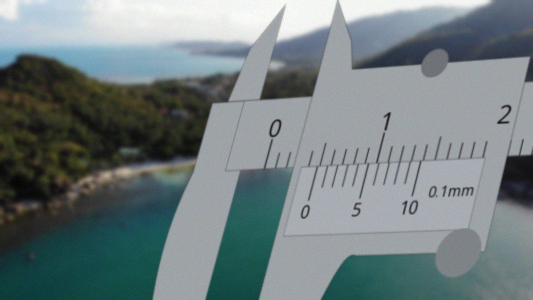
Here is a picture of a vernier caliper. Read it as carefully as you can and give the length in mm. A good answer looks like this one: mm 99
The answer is mm 4.8
